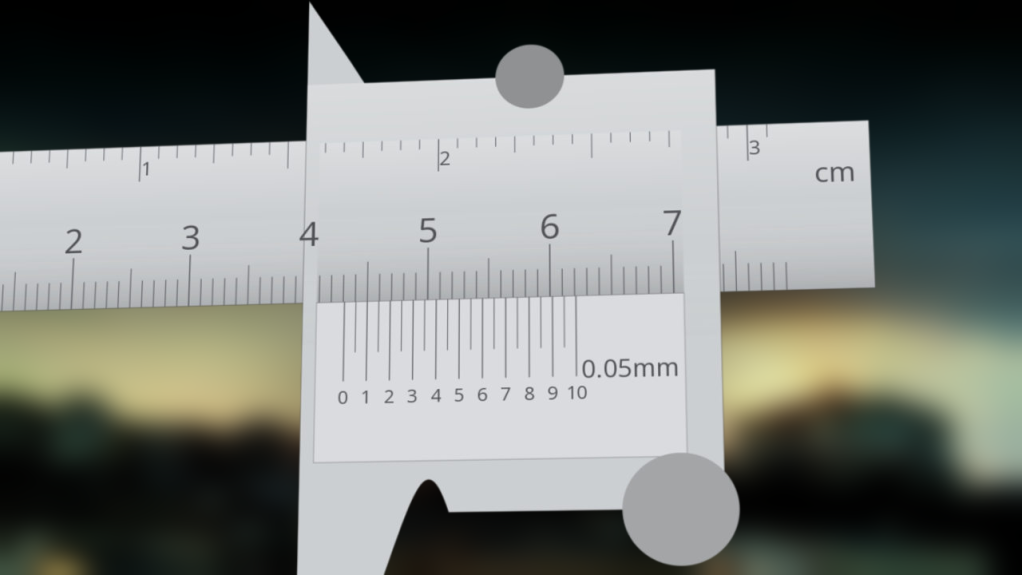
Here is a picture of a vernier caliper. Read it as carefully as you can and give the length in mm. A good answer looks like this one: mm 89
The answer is mm 43.1
